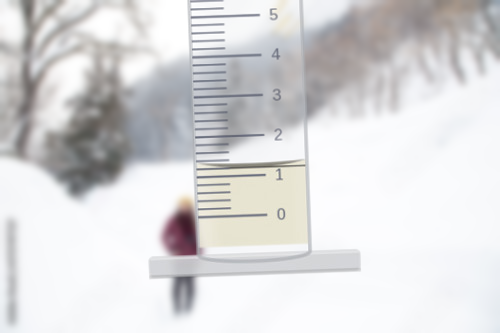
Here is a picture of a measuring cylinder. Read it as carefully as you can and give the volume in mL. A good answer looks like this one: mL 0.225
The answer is mL 1.2
